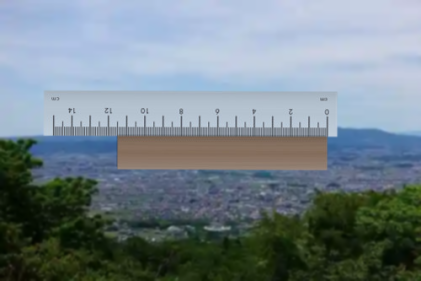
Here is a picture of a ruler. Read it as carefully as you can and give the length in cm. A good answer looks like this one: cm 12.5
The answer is cm 11.5
